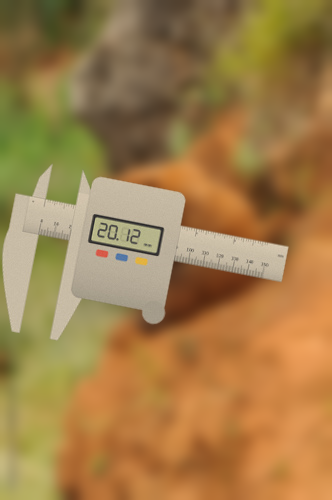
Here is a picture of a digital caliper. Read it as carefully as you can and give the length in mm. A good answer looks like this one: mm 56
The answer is mm 20.12
